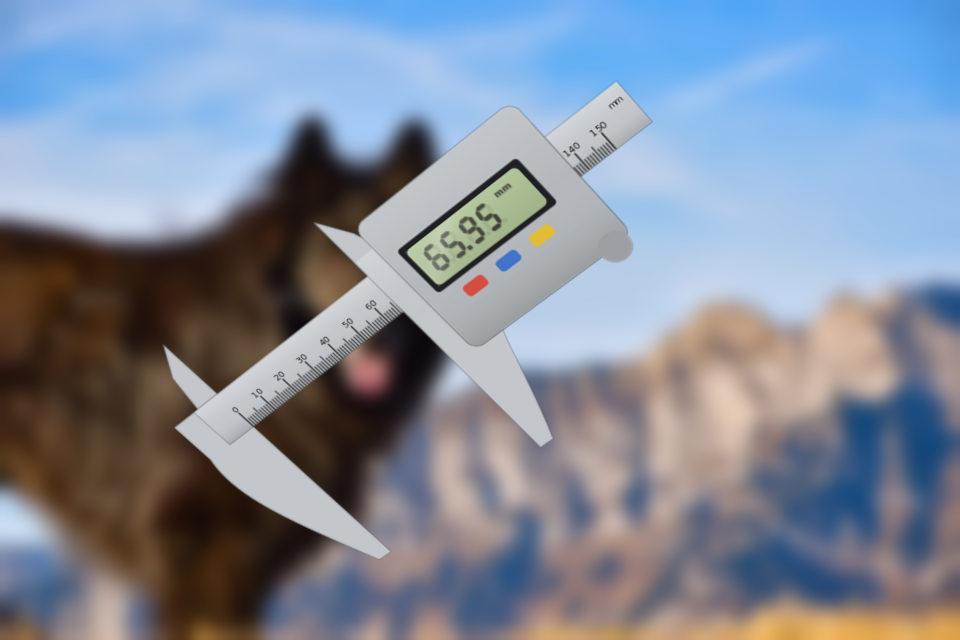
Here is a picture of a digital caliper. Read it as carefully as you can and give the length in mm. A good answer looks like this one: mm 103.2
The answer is mm 65.95
